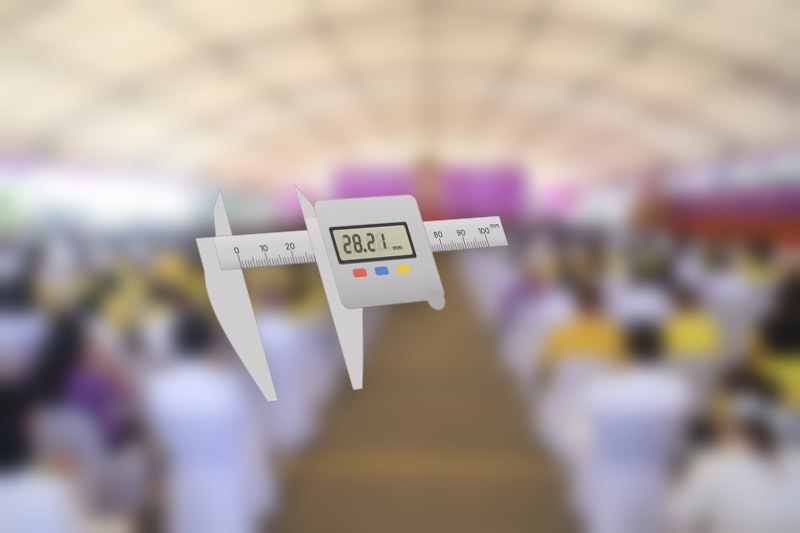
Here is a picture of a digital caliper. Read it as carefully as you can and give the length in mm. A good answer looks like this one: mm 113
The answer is mm 28.21
